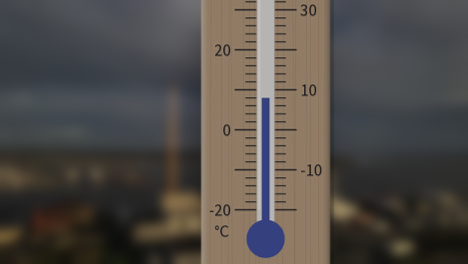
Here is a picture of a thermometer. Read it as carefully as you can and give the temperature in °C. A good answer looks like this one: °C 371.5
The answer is °C 8
